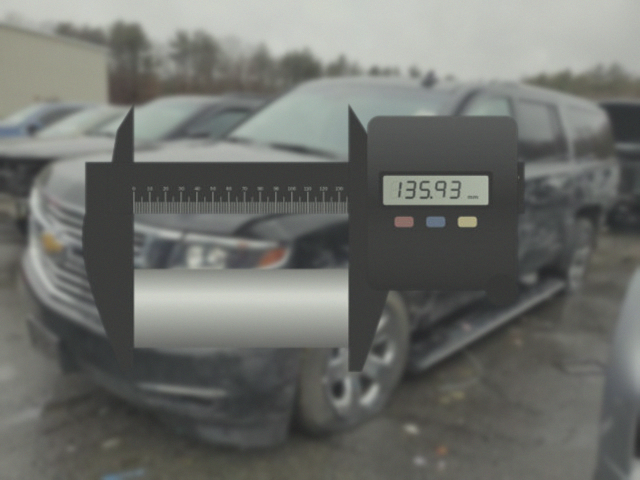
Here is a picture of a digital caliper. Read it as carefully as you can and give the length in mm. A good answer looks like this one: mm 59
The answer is mm 135.93
